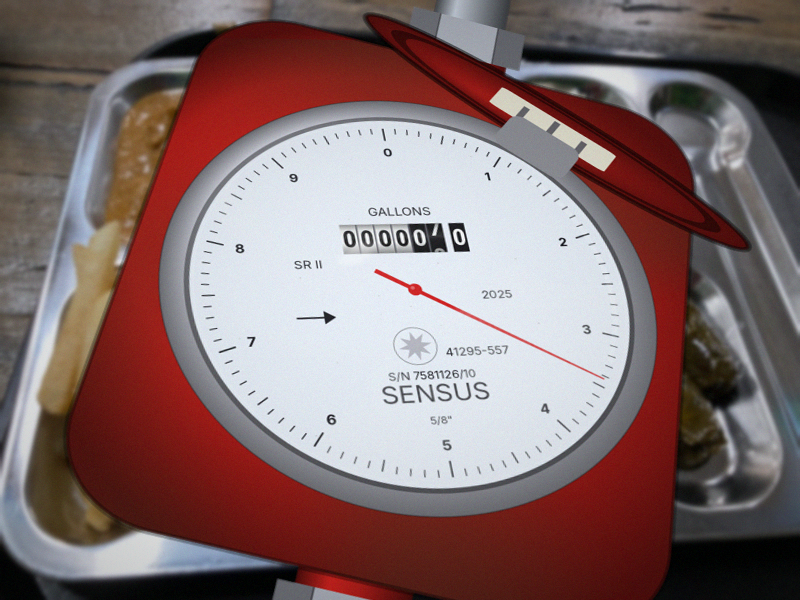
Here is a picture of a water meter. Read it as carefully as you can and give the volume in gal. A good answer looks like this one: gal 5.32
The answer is gal 73.4
